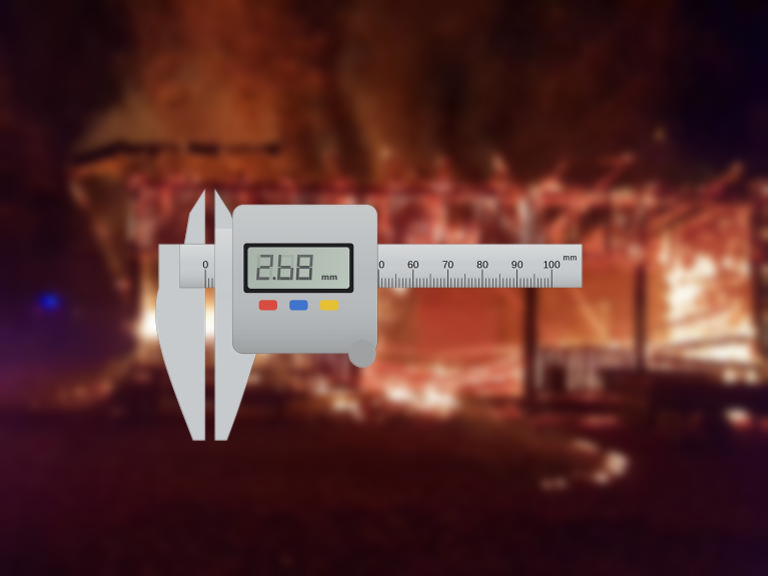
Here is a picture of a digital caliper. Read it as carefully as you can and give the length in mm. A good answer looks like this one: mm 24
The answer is mm 2.68
